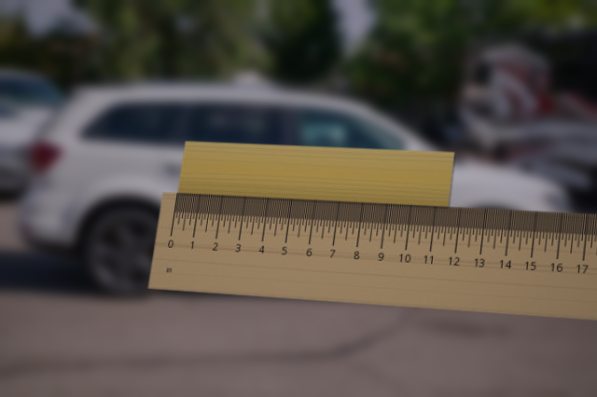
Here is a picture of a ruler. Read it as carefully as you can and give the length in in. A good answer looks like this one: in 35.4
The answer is in 11.5
